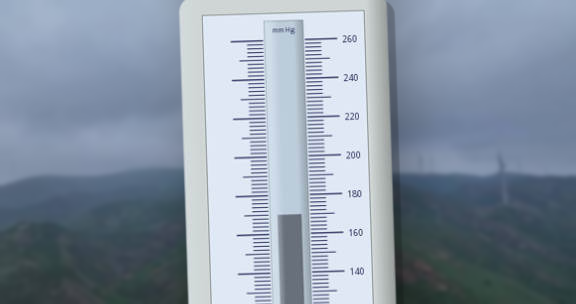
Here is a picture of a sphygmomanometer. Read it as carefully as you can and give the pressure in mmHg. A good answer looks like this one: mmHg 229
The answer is mmHg 170
